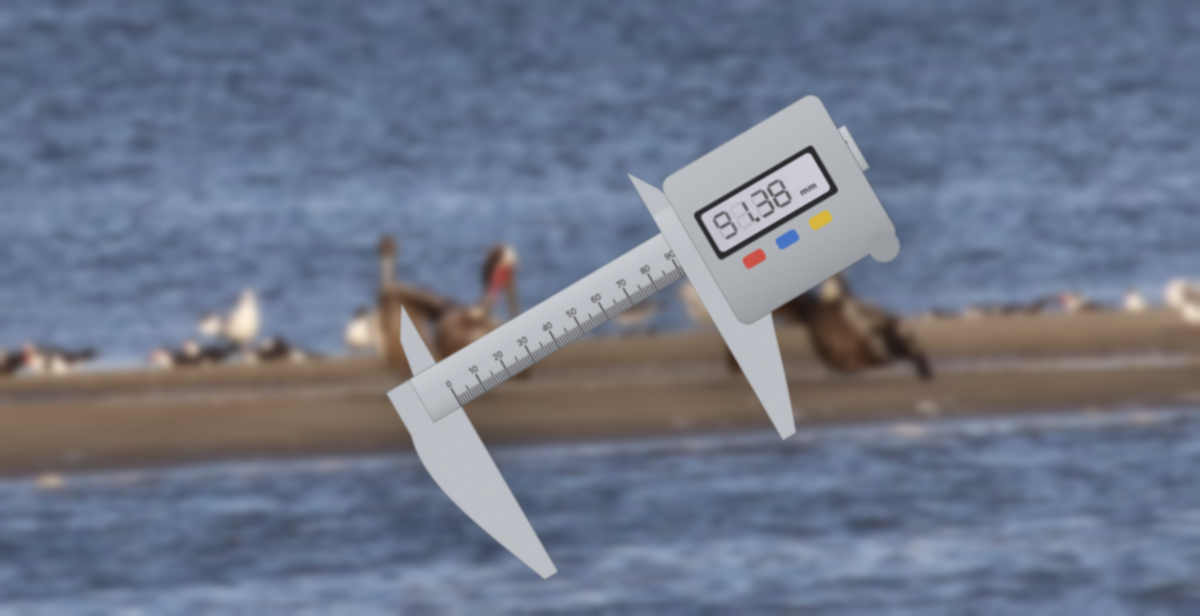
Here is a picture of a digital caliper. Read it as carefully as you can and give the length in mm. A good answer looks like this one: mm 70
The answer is mm 91.38
